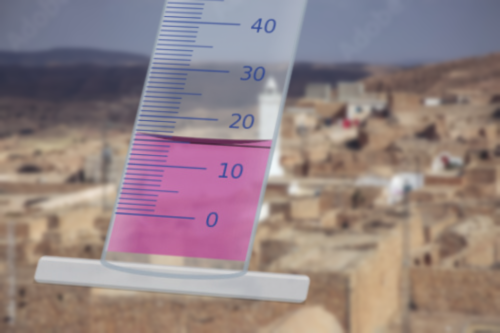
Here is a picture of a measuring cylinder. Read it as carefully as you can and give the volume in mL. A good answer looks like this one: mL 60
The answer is mL 15
